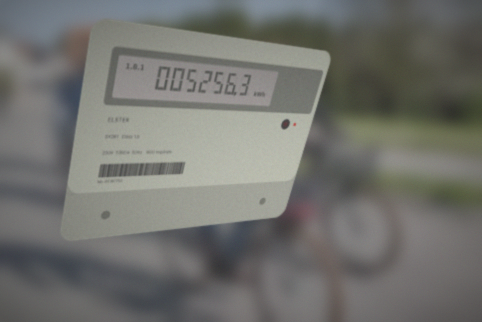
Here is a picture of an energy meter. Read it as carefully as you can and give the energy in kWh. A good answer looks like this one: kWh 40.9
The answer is kWh 5256.3
